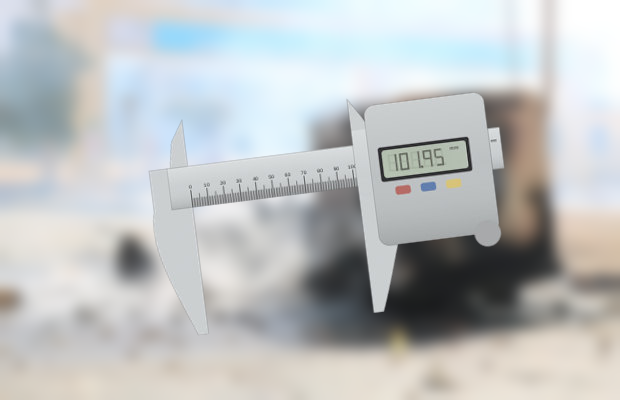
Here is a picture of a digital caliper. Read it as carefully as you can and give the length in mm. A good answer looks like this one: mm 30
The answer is mm 101.95
